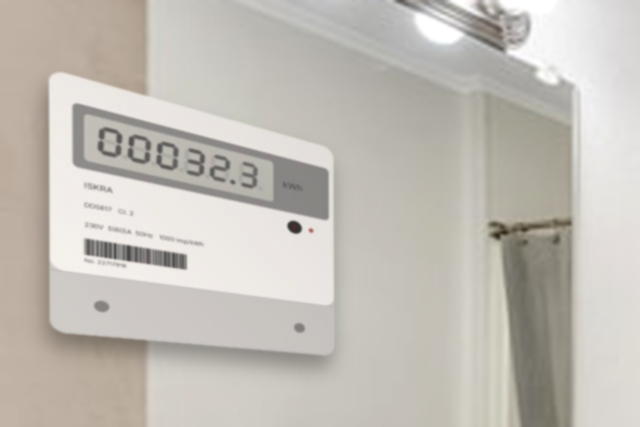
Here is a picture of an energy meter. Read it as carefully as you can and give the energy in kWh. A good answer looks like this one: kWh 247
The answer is kWh 32.3
